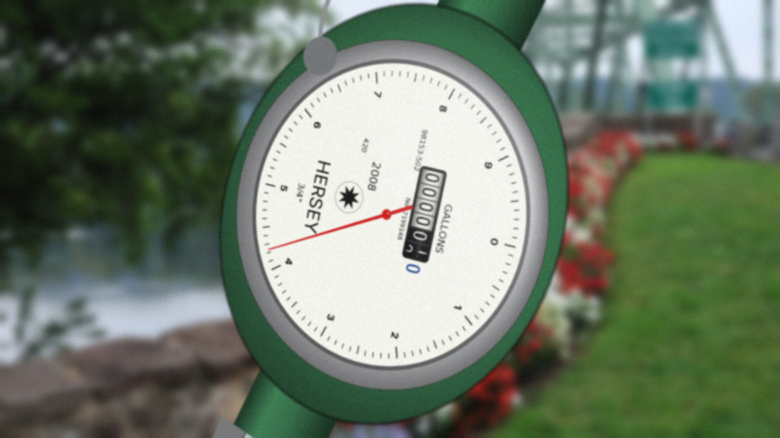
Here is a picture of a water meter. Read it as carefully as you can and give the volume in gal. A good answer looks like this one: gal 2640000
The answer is gal 14.2
